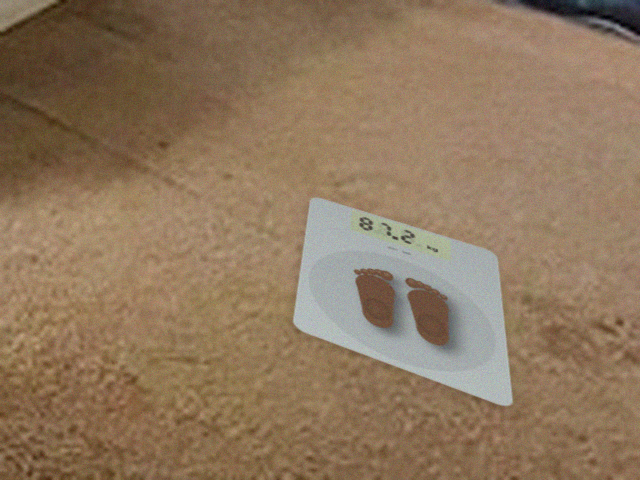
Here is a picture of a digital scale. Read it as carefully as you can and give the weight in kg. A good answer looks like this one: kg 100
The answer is kg 87.2
